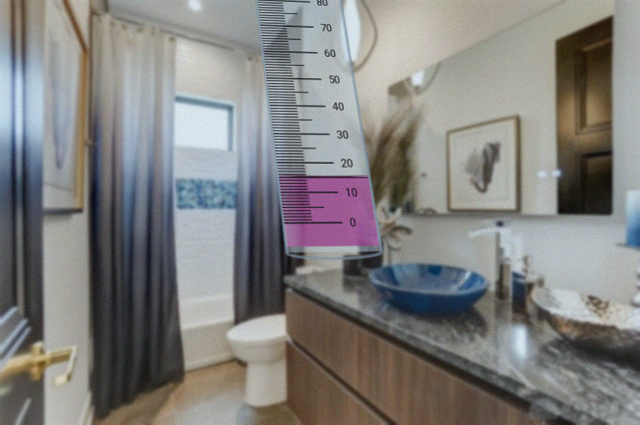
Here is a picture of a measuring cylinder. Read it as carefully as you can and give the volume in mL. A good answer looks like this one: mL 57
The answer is mL 15
